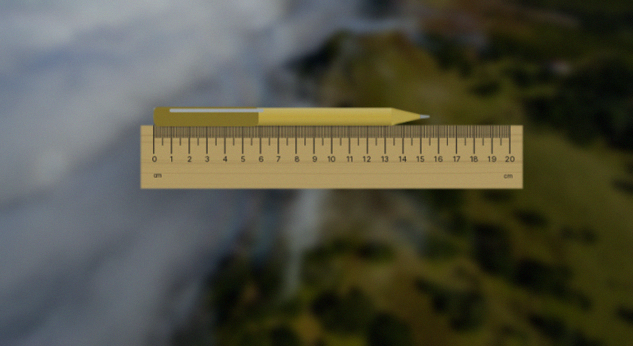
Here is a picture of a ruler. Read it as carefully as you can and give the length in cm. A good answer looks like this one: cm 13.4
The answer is cm 15.5
